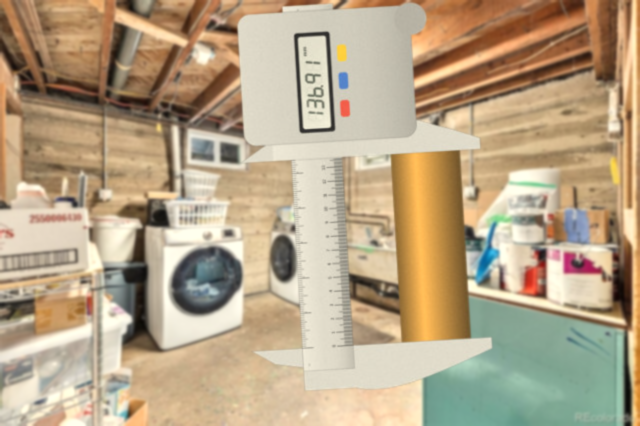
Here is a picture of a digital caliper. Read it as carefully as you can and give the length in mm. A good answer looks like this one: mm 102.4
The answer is mm 136.91
